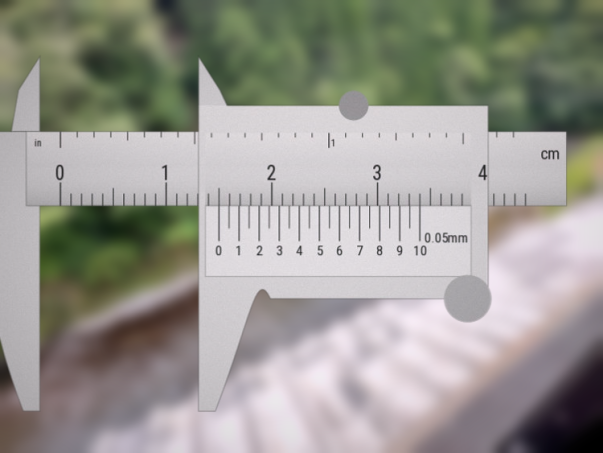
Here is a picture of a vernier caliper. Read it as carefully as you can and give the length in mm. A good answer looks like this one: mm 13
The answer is mm 15.0
